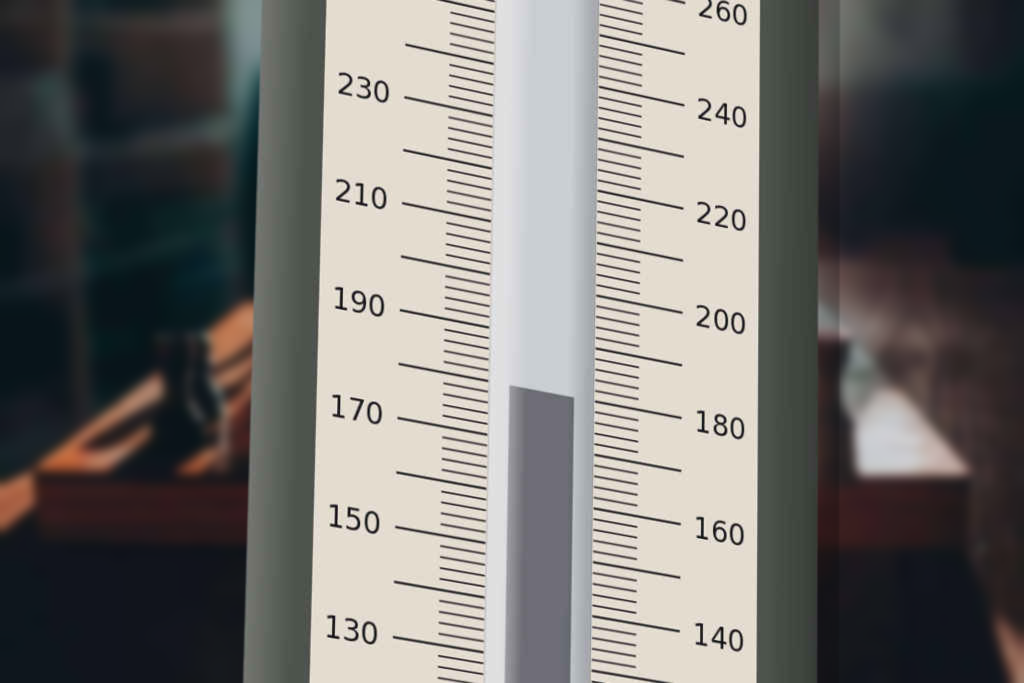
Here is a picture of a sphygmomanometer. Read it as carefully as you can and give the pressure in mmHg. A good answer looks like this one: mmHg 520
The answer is mmHg 180
